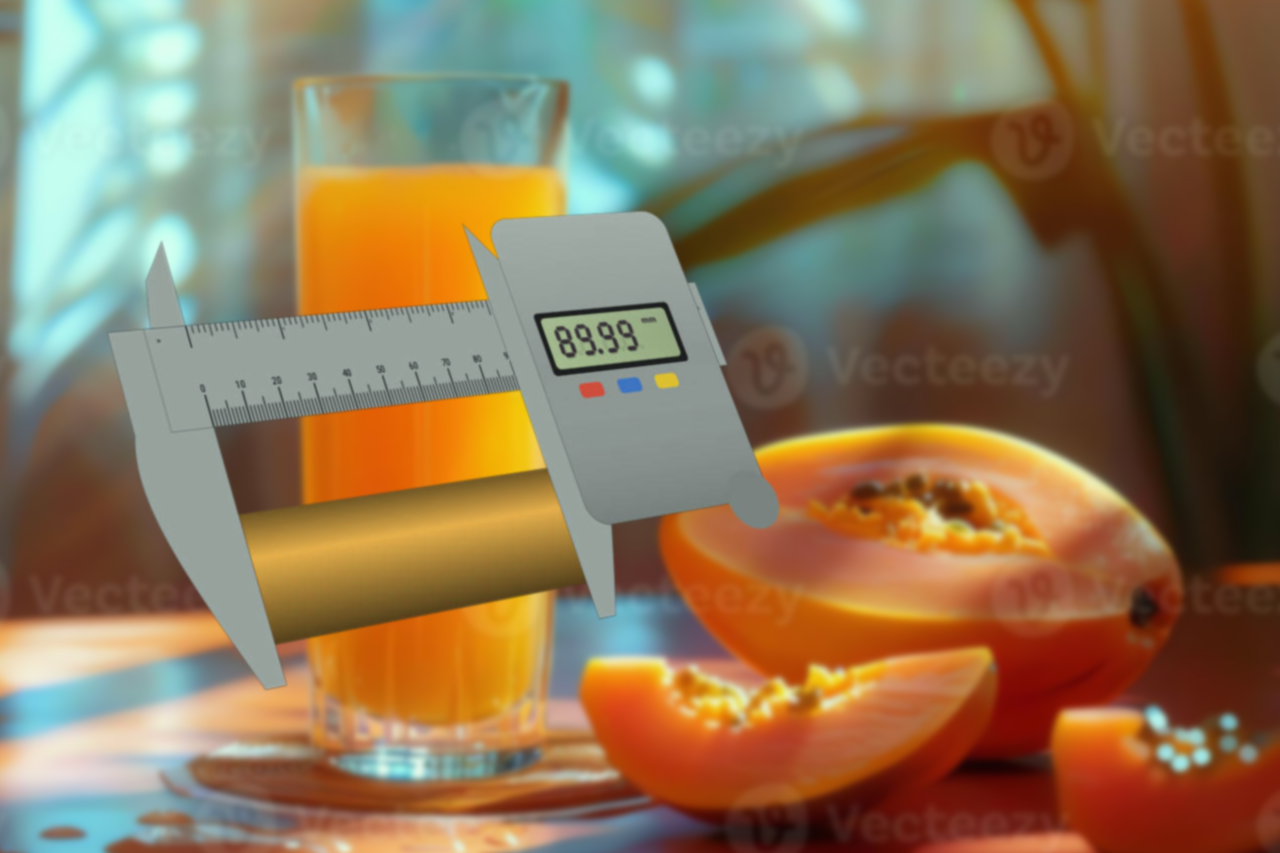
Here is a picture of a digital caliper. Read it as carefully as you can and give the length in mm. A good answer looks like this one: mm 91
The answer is mm 89.99
